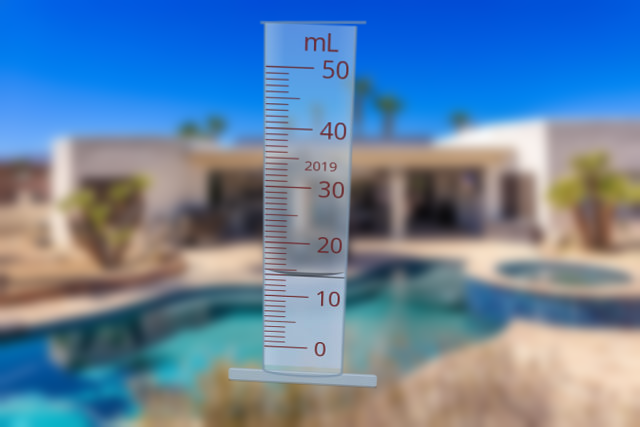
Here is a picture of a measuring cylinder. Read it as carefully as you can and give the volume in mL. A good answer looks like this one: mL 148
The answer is mL 14
